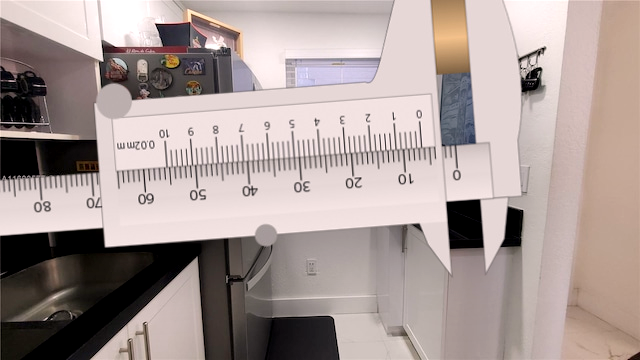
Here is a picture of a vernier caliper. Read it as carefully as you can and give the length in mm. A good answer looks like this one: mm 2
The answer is mm 6.5
